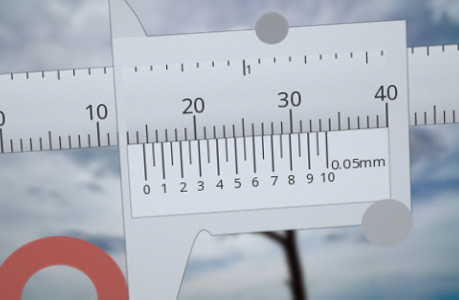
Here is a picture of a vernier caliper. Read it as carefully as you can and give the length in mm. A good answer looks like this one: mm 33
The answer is mm 14.6
